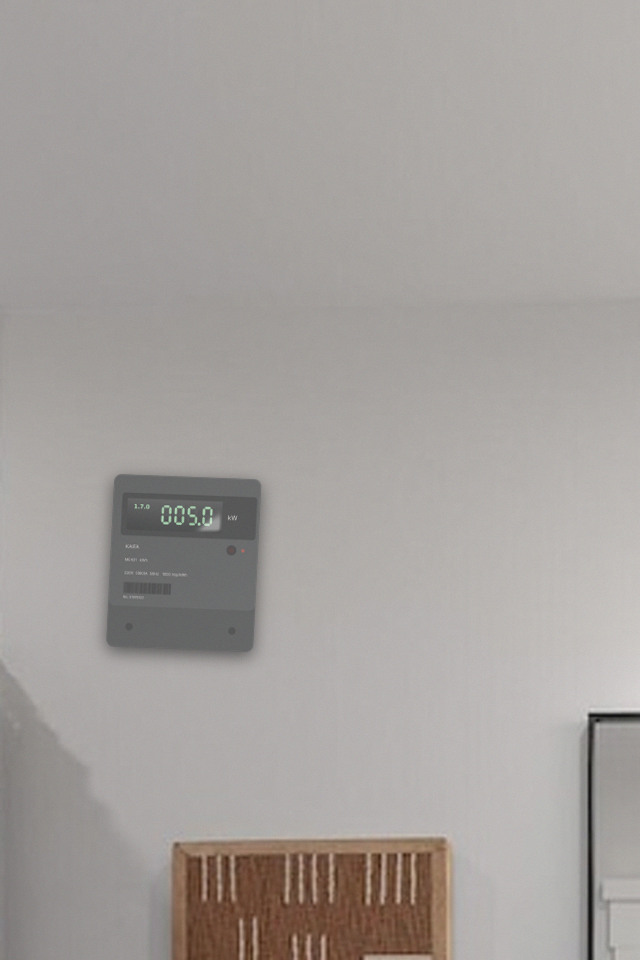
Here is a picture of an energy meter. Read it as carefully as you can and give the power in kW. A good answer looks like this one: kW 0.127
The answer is kW 5.0
